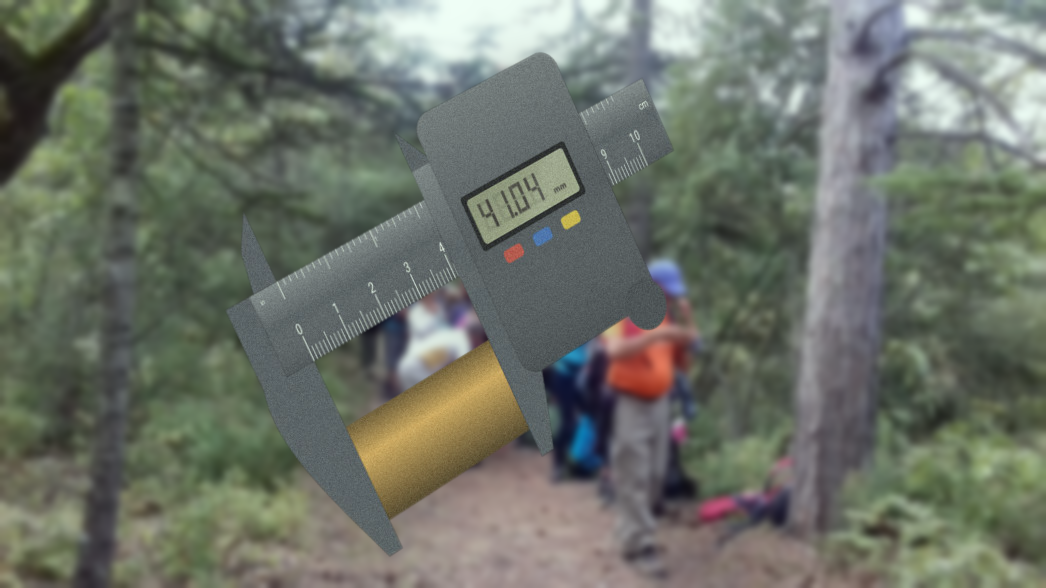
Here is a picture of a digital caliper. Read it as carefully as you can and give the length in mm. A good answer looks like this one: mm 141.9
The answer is mm 41.04
